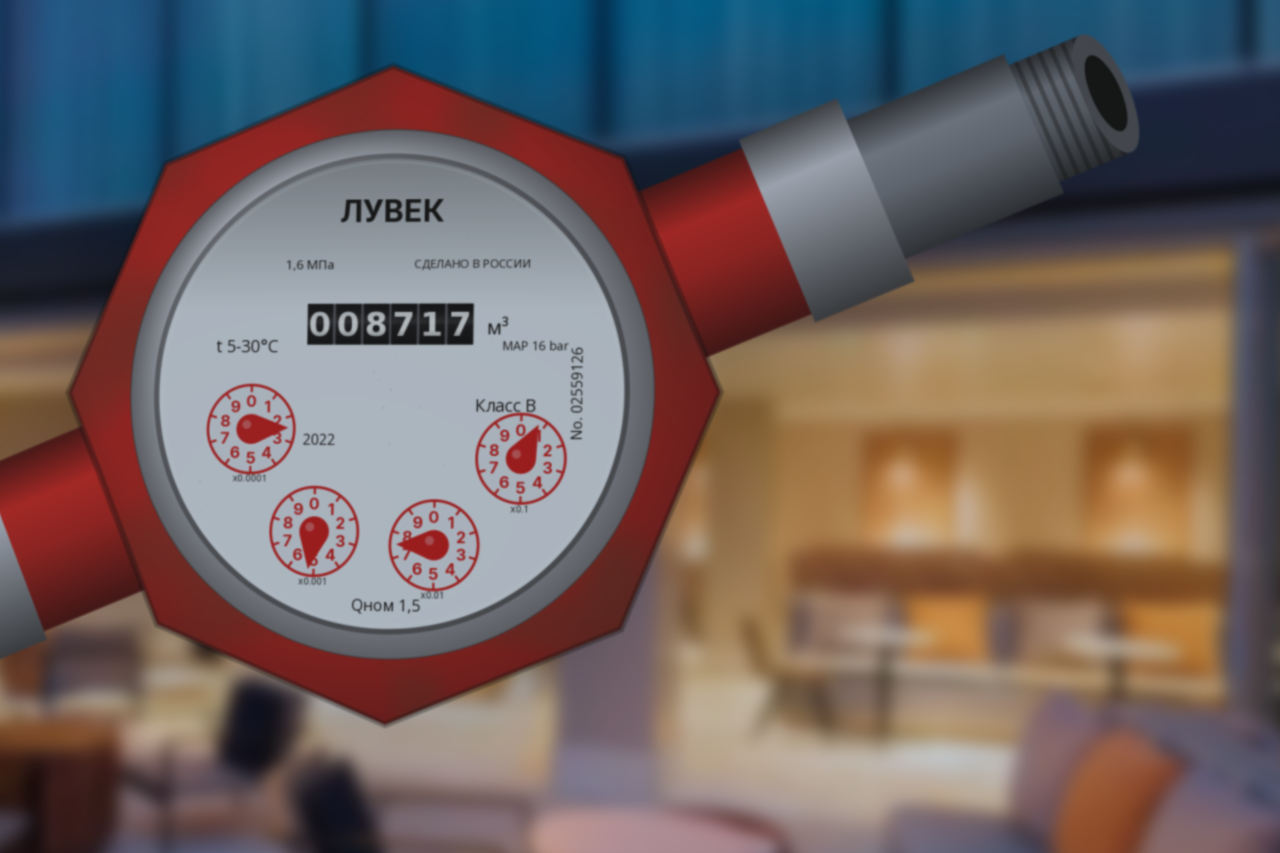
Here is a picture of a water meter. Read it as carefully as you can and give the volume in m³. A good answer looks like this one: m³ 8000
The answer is m³ 8717.0752
